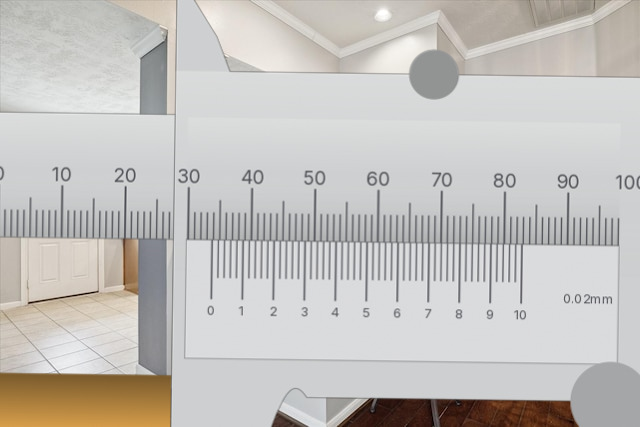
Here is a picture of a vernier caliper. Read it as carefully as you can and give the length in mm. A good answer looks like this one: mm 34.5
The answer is mm 33.8
